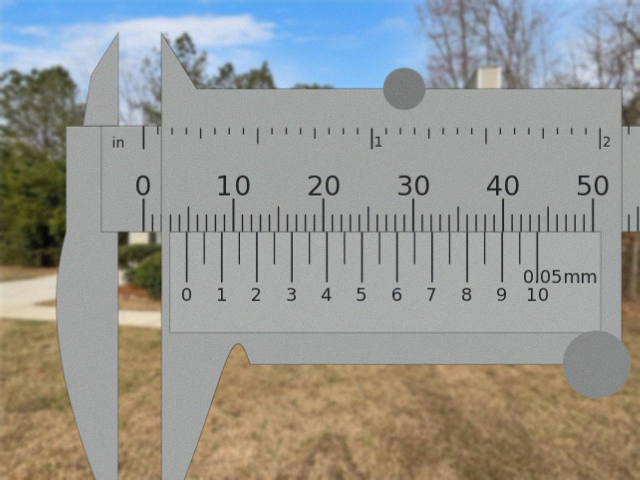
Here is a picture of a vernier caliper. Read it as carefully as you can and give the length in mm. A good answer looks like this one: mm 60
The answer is mm 4.8
